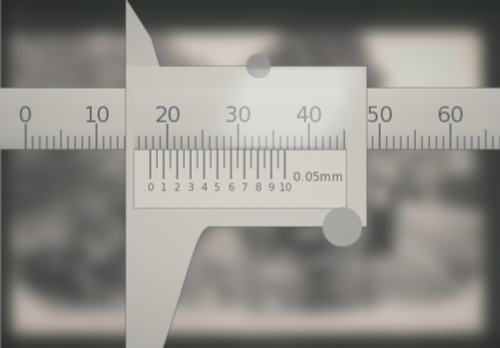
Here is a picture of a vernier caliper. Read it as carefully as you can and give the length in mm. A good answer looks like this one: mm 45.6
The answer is mm 17.6
